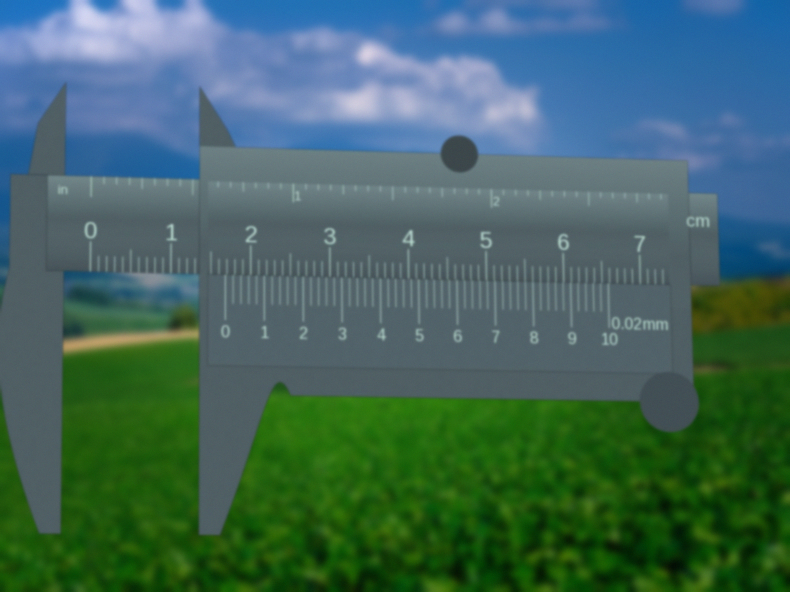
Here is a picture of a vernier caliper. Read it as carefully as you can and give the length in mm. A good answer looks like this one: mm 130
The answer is mm 16.8
